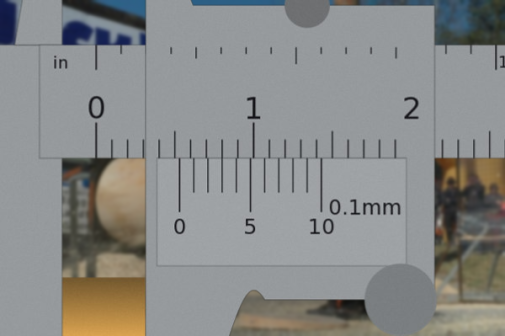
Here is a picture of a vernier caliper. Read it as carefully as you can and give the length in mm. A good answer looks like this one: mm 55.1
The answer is mm 5.3
